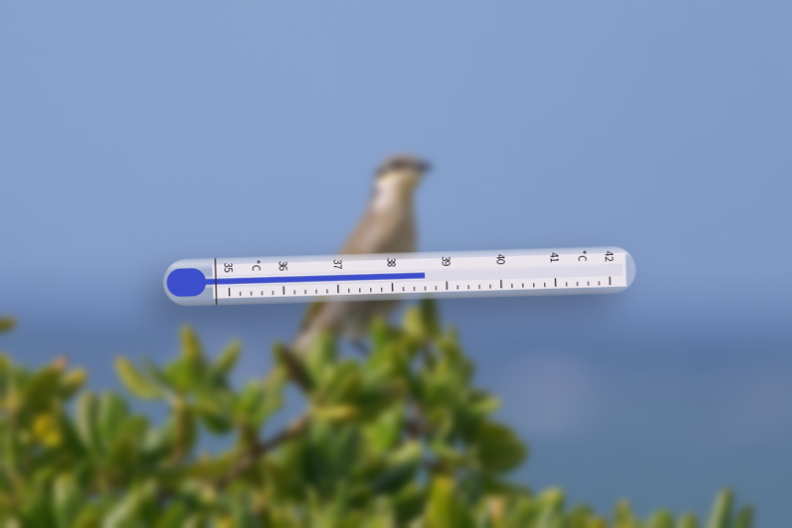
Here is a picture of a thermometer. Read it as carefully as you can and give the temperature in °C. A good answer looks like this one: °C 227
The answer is °C 38.6
